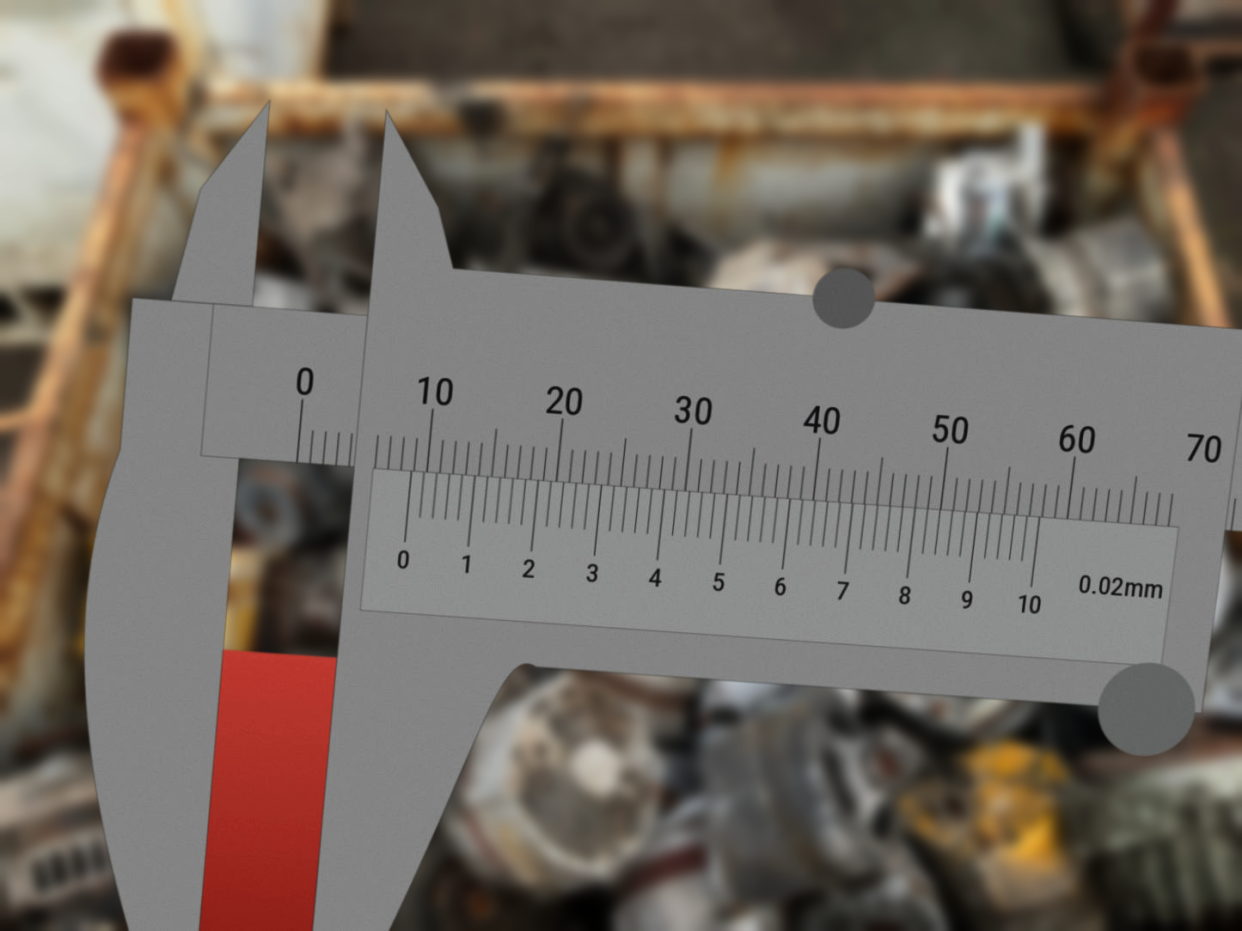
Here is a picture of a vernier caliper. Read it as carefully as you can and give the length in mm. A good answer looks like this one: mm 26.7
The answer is mm 8.8
